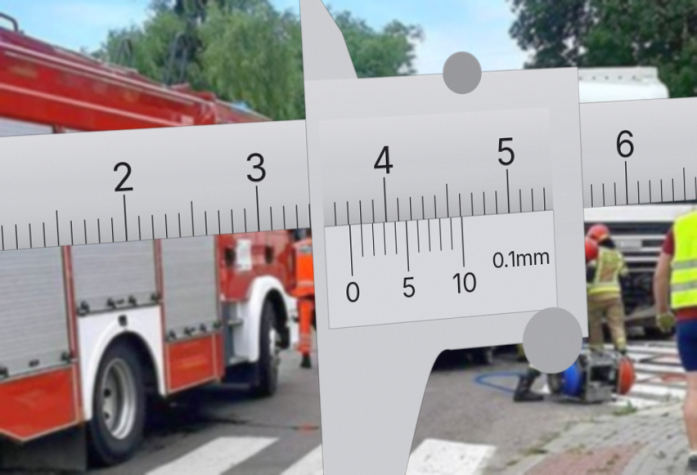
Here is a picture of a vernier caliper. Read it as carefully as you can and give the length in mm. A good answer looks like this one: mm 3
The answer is mm 37.1
